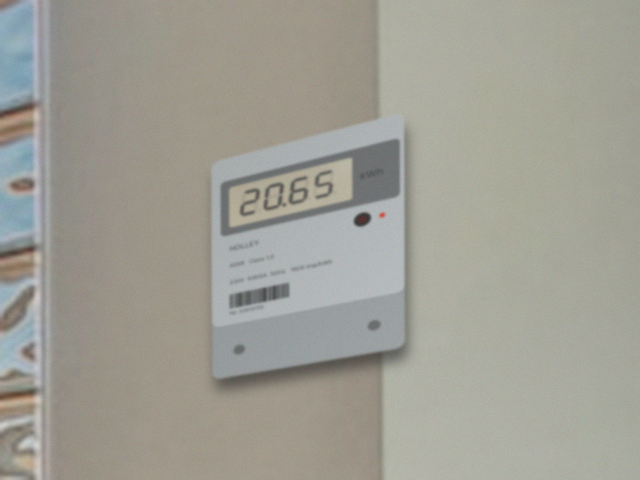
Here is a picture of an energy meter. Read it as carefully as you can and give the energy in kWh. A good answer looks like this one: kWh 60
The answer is kWh 20.65
